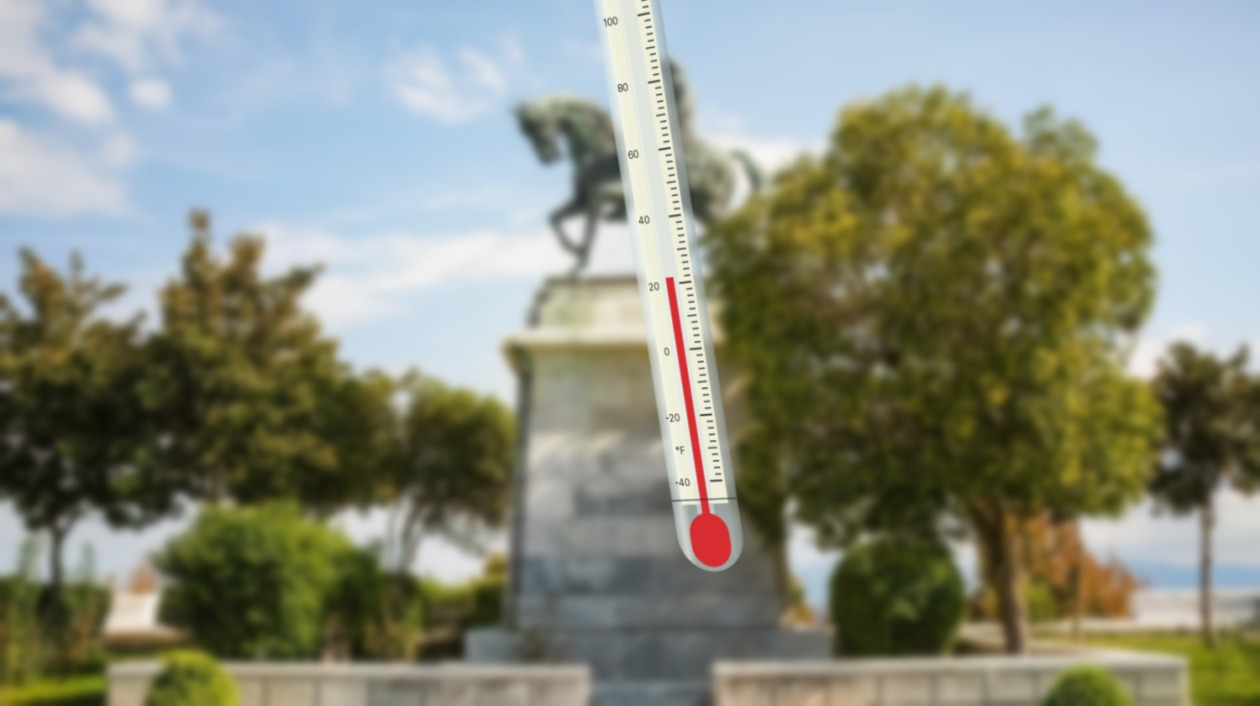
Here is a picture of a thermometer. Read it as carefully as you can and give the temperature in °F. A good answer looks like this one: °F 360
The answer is °F 22
